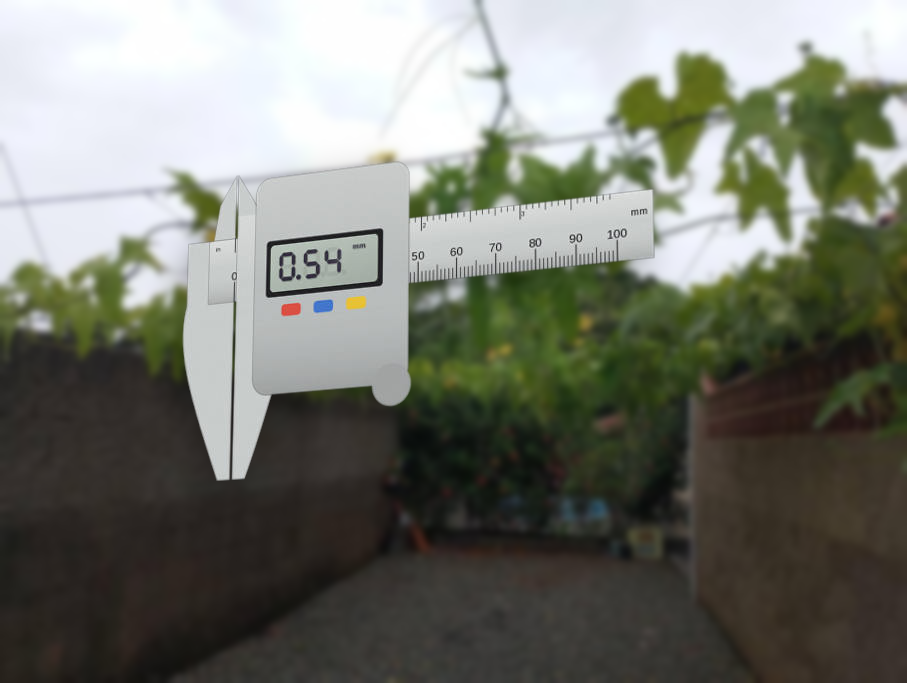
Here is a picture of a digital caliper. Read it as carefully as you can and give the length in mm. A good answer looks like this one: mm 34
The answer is mm 0.54
